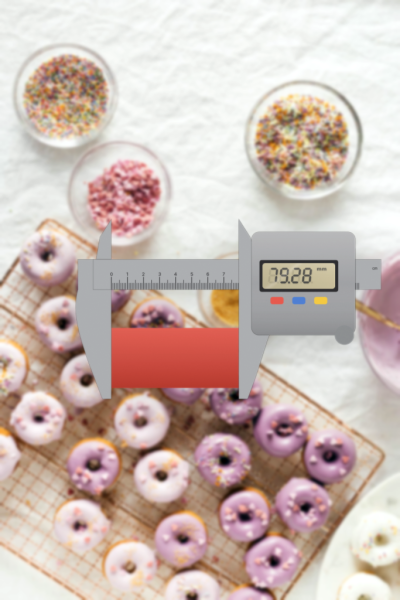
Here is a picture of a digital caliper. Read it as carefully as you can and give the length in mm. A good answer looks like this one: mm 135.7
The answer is mm 79.28
